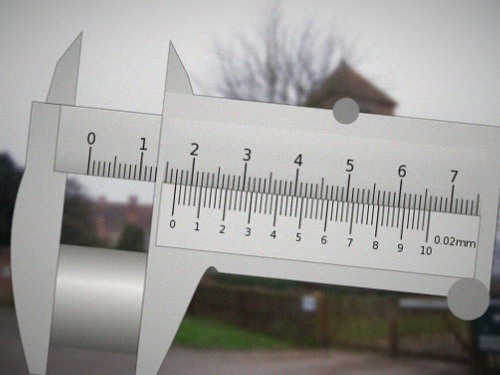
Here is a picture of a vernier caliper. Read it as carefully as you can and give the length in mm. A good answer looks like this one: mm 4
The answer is mm 17.0
